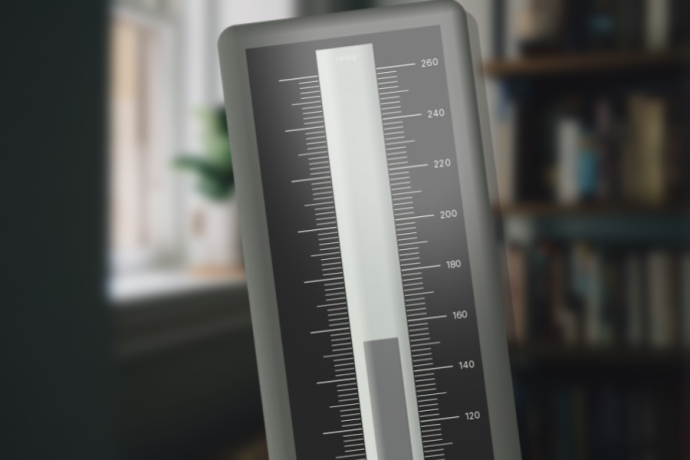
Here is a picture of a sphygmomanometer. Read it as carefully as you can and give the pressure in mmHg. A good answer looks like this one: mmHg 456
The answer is mmHg 154
